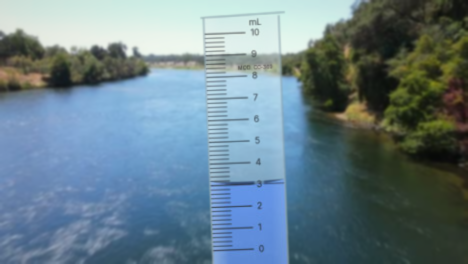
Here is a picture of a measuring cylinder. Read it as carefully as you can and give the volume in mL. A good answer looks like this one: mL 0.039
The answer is mL 3
